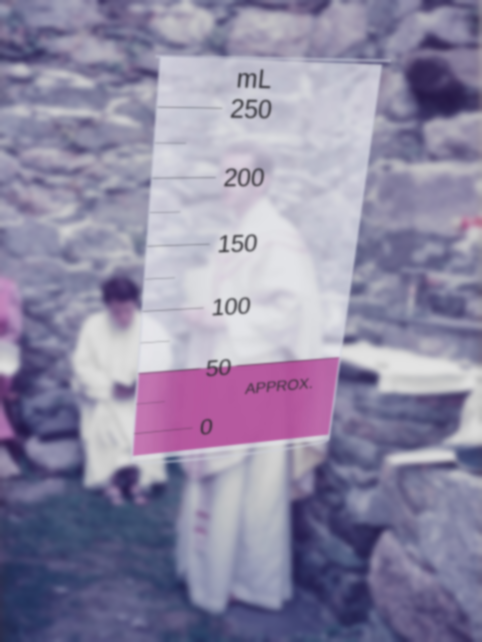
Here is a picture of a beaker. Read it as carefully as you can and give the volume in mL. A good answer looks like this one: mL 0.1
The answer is mL 50
